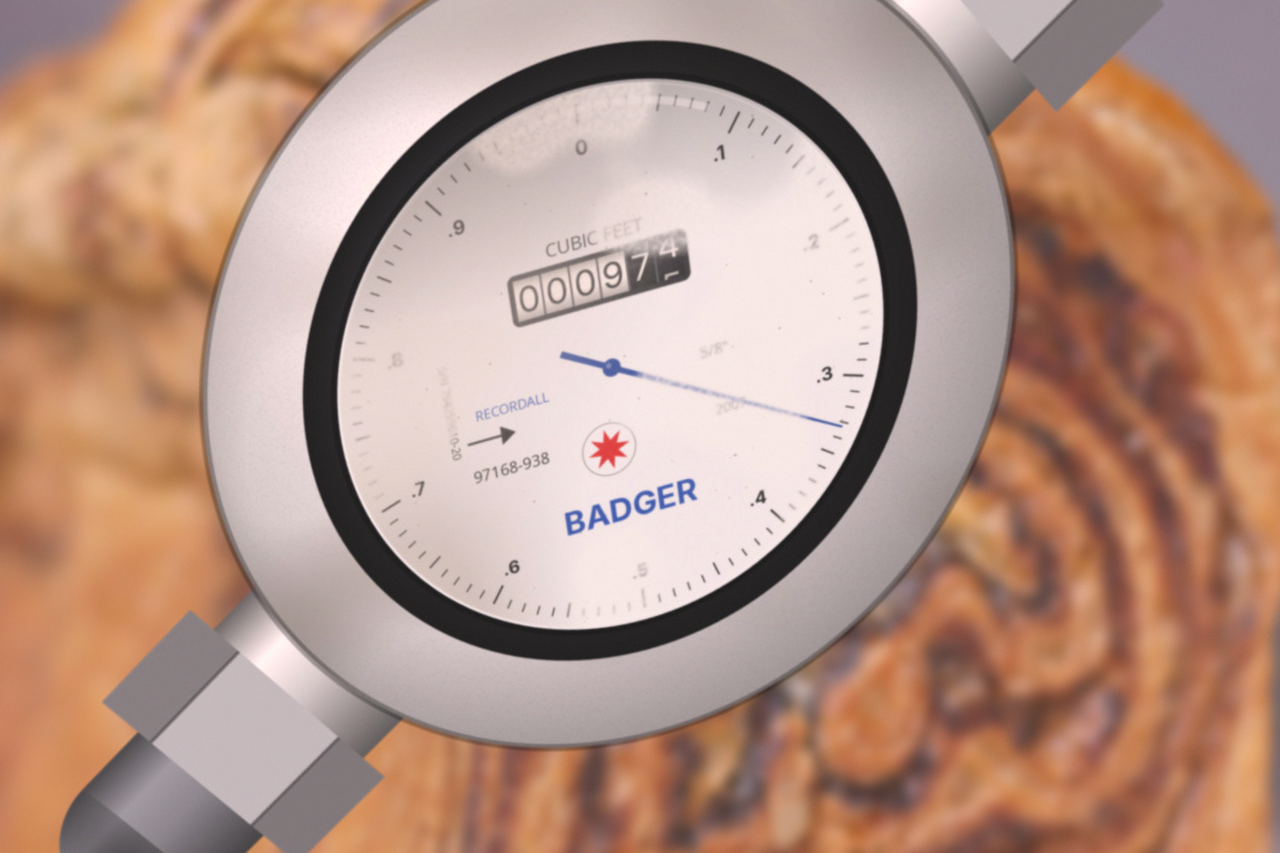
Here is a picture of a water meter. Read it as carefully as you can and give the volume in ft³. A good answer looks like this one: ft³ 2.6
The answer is ft³ 974.33
